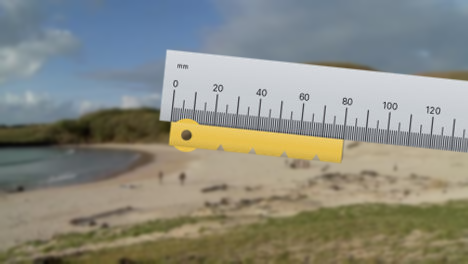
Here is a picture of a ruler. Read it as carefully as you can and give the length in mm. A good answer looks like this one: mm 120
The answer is mm 80
